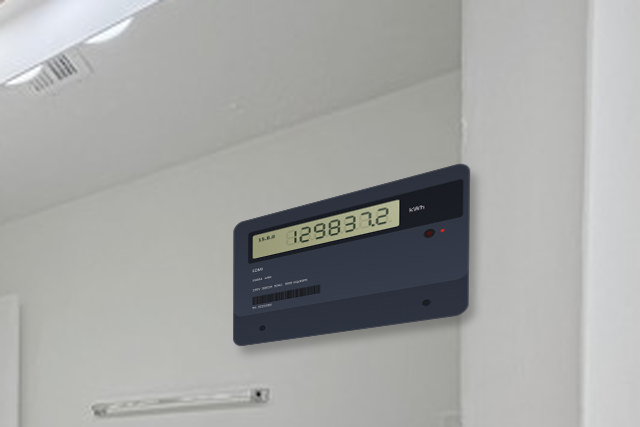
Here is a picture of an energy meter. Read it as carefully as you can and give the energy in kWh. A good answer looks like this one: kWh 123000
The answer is kWh 129837.2
